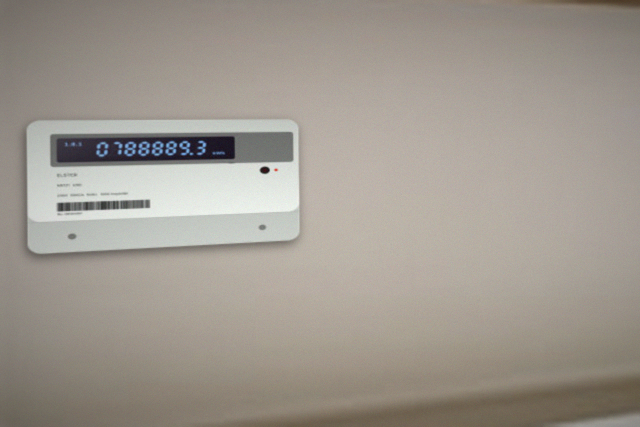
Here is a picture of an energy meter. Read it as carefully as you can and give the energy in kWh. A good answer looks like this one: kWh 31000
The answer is kWh 788889.3
